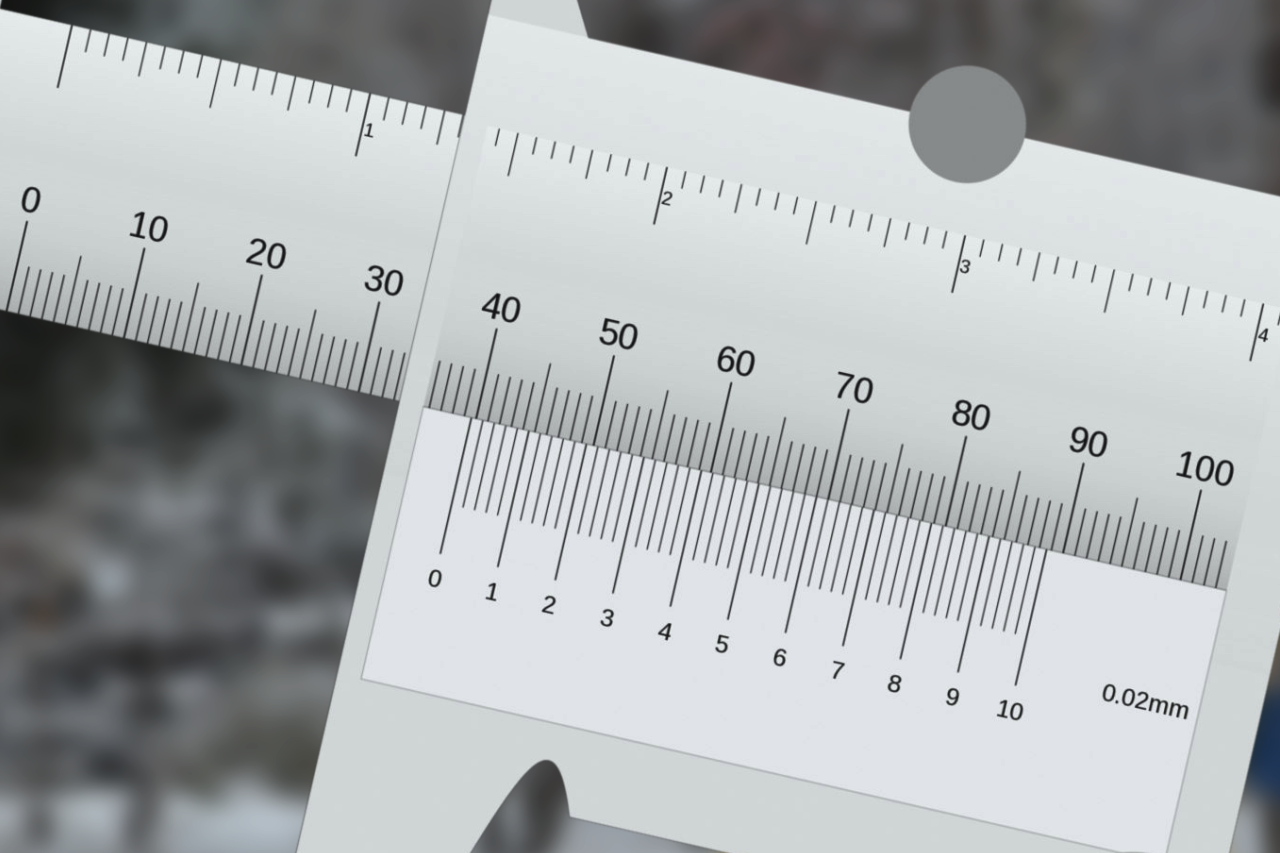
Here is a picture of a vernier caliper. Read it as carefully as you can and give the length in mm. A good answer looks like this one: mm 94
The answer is mm 39.6
